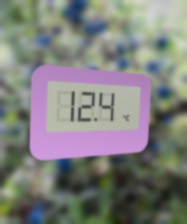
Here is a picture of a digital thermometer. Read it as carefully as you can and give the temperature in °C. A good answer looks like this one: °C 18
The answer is °C 12.4
